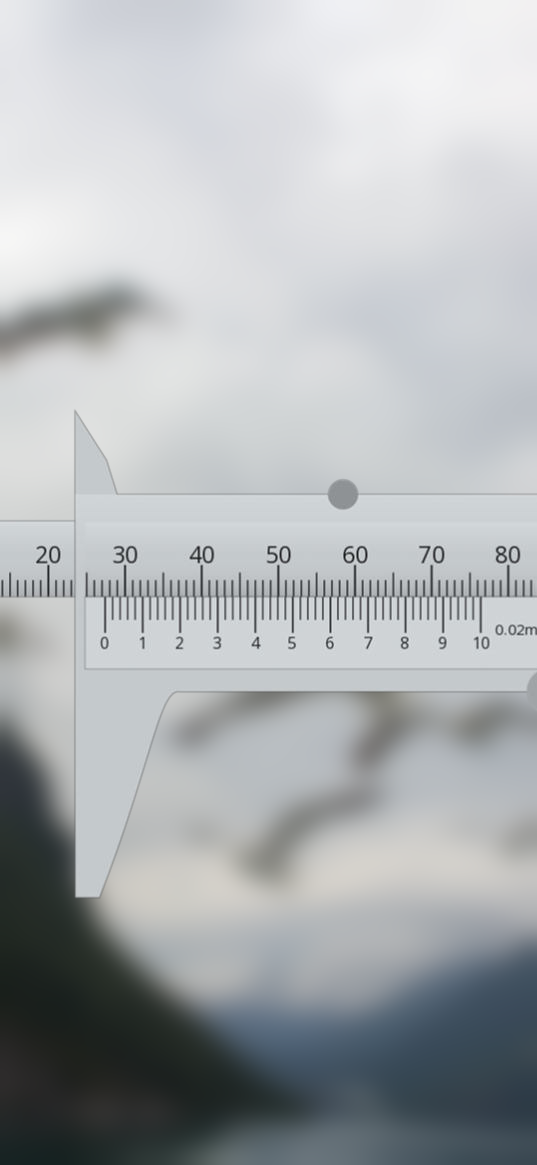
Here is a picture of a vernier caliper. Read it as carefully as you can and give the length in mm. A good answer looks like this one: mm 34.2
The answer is mm 27.4
